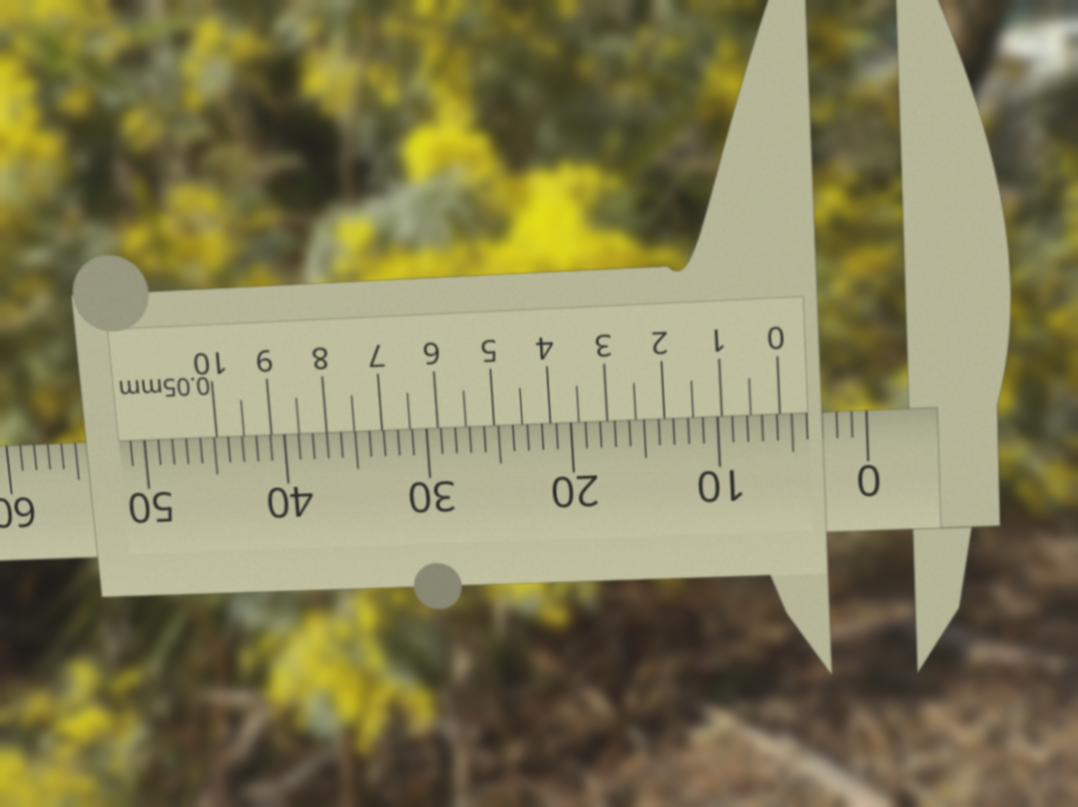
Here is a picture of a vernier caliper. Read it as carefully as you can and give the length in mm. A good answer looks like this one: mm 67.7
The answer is mm 5.8
